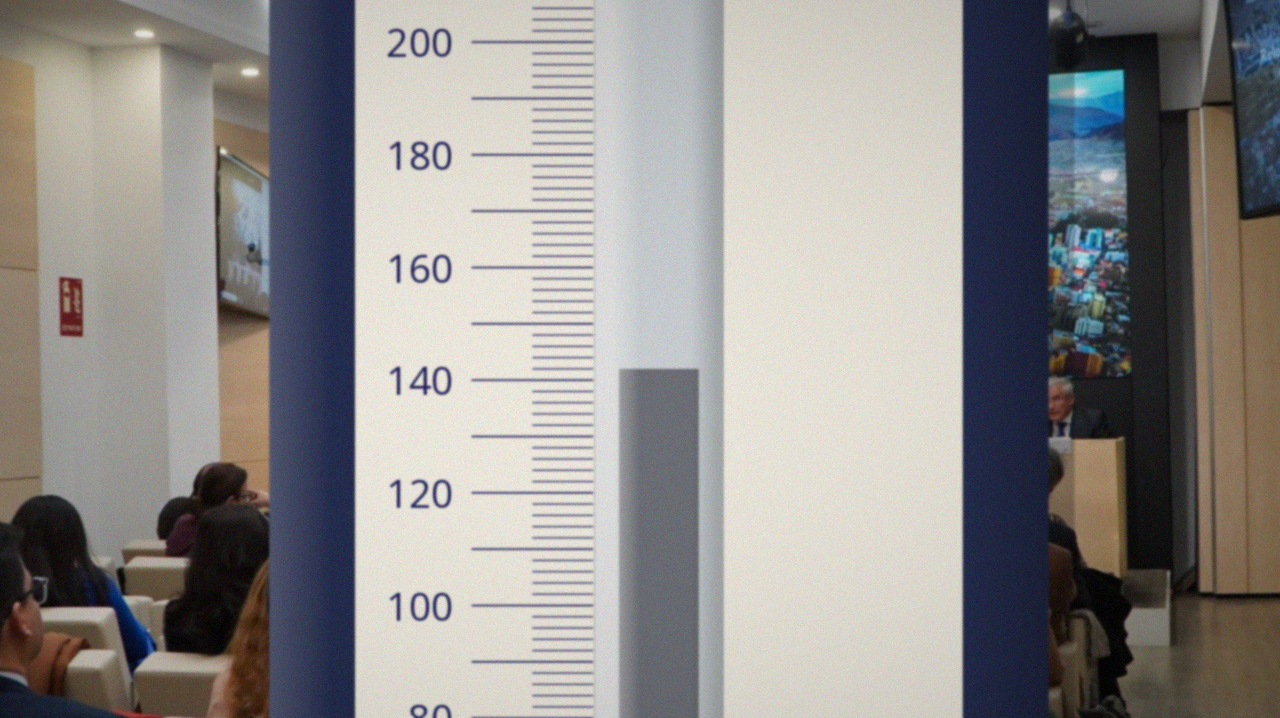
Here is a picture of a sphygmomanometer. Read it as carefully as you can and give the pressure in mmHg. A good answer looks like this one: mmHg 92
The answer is mmHg 142
